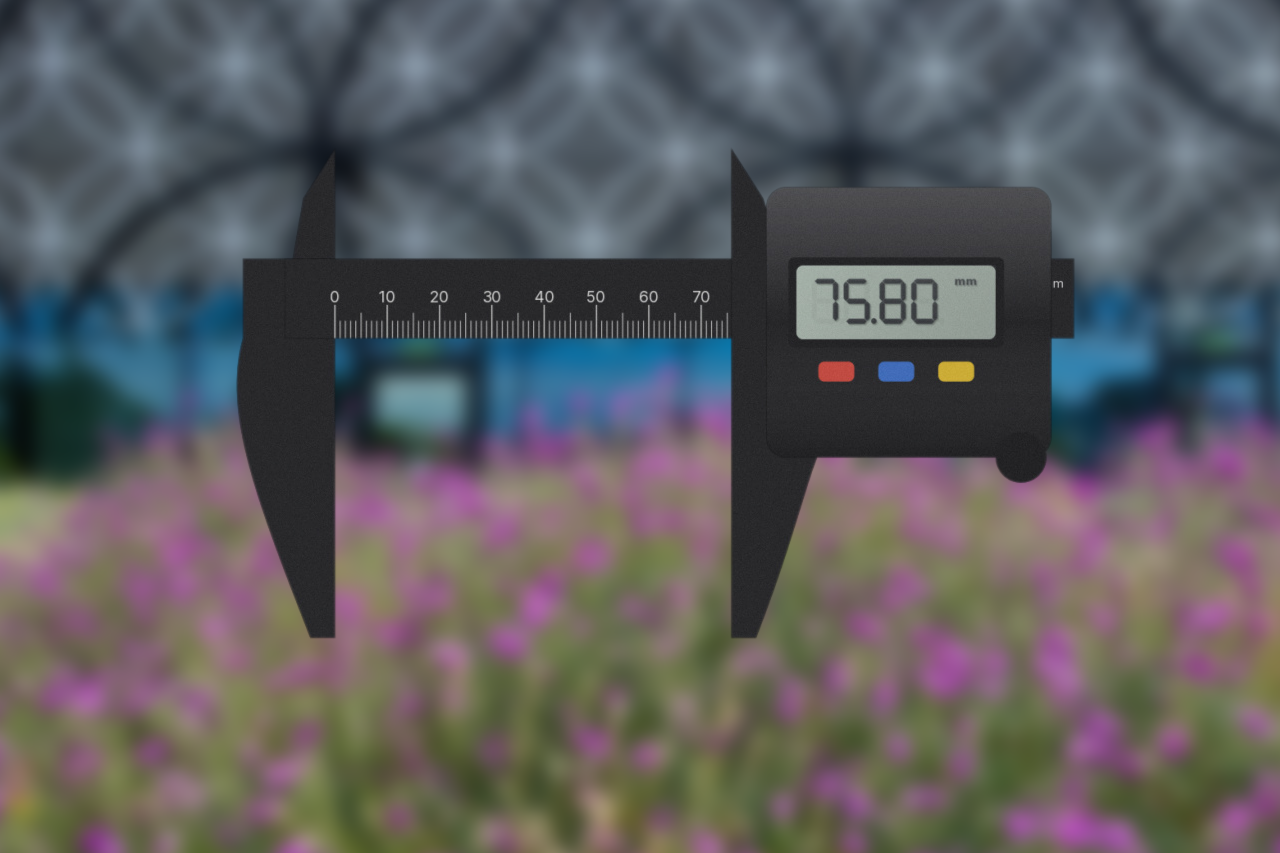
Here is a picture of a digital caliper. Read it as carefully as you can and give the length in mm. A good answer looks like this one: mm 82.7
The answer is mm 75.80
